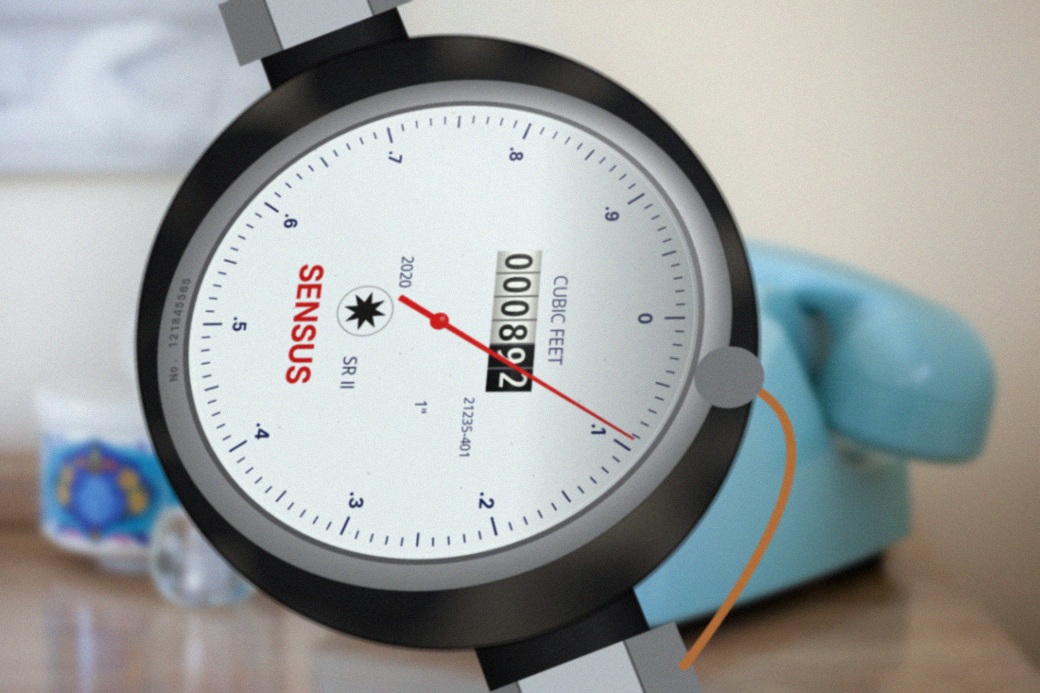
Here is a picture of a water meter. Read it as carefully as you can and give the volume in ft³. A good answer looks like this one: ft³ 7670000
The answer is ft³ 892.09
